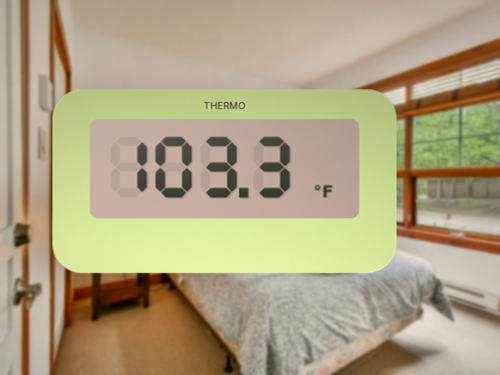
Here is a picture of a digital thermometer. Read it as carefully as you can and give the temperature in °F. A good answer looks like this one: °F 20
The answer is °F 103.3
